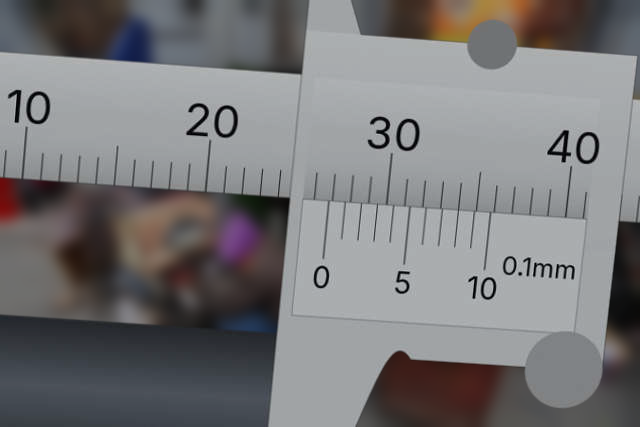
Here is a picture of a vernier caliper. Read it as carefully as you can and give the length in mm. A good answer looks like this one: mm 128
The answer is mm 26.8
